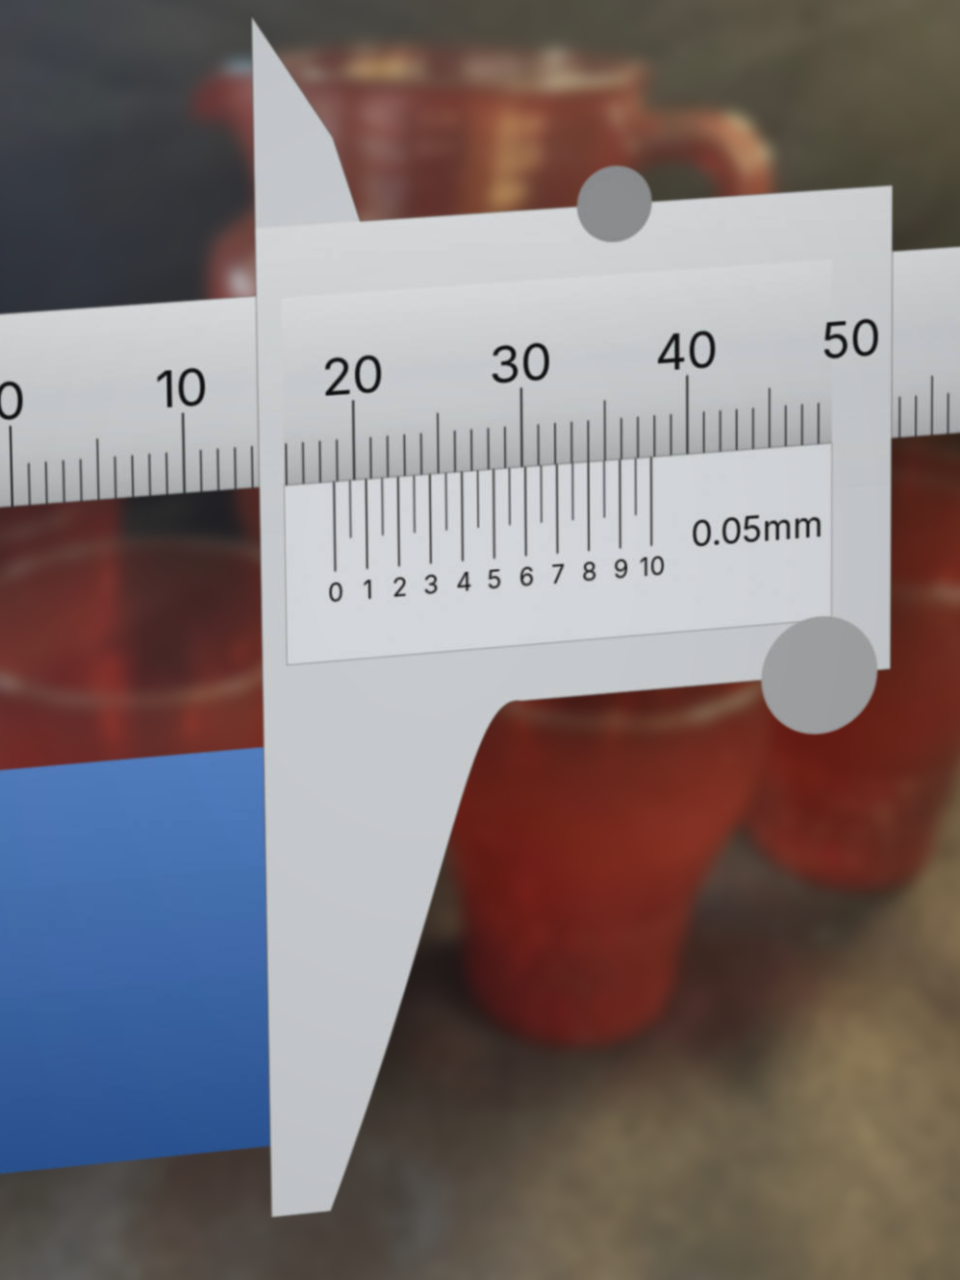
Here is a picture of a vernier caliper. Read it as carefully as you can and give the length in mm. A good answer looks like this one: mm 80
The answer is mm 18.8
